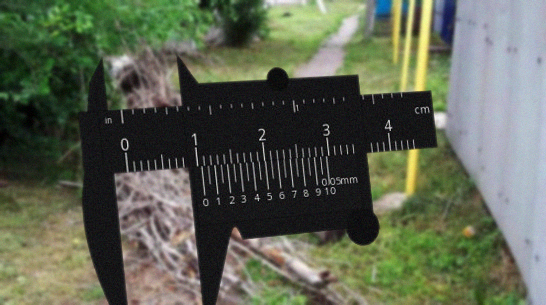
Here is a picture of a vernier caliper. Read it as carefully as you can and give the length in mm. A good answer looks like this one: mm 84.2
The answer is mm 10.6
